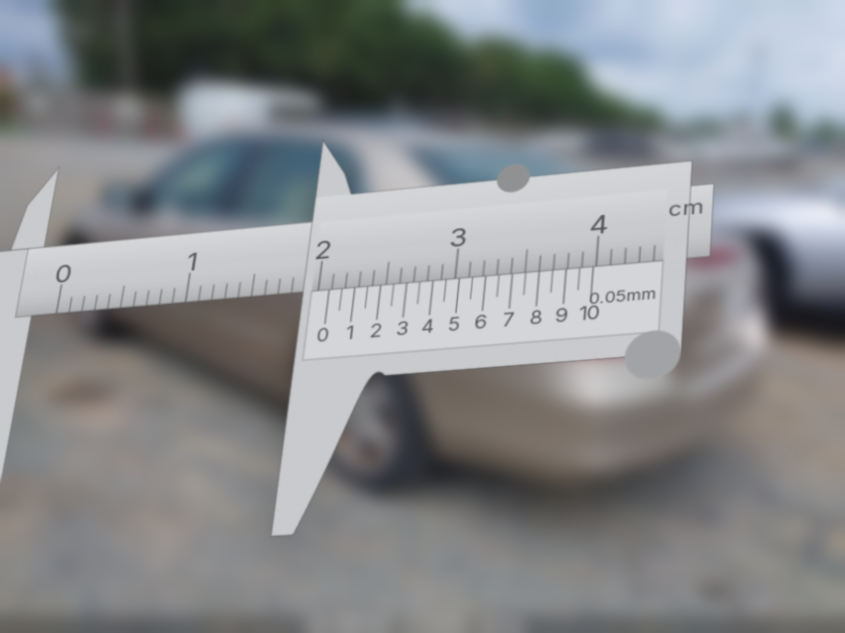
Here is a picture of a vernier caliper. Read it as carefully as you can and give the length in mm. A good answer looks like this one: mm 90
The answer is mm 20.8
